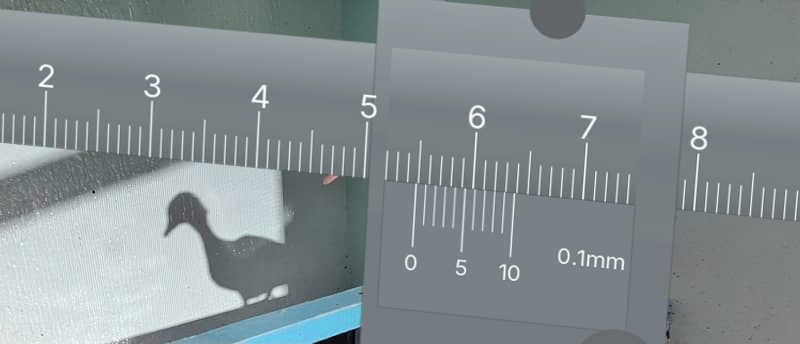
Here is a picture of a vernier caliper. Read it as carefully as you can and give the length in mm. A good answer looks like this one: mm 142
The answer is mm 54.8
